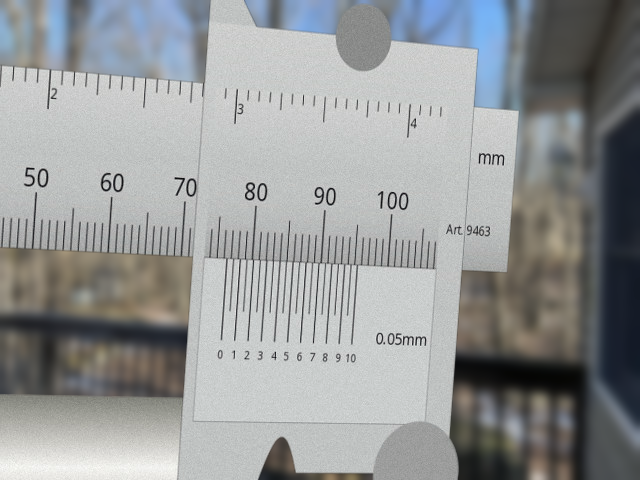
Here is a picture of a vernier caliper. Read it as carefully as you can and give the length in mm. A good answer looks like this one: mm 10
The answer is mm 76.4
